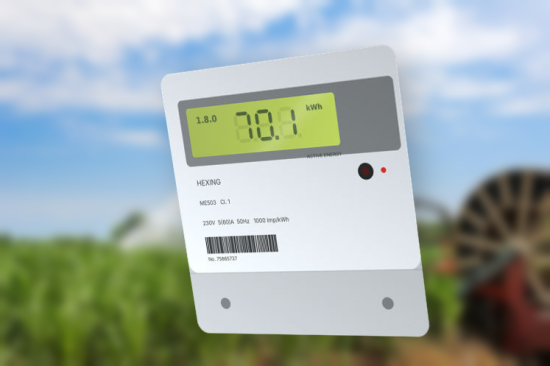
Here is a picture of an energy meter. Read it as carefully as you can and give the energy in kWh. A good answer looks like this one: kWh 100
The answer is kWh 70.1
